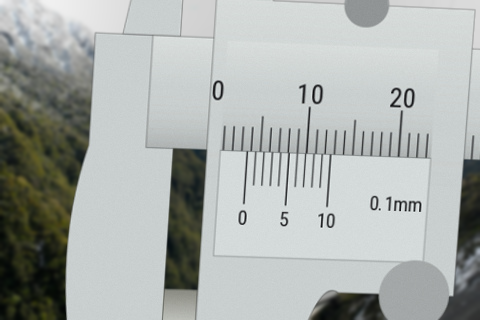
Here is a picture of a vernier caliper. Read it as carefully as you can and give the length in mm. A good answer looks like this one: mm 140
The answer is mm 3.6
